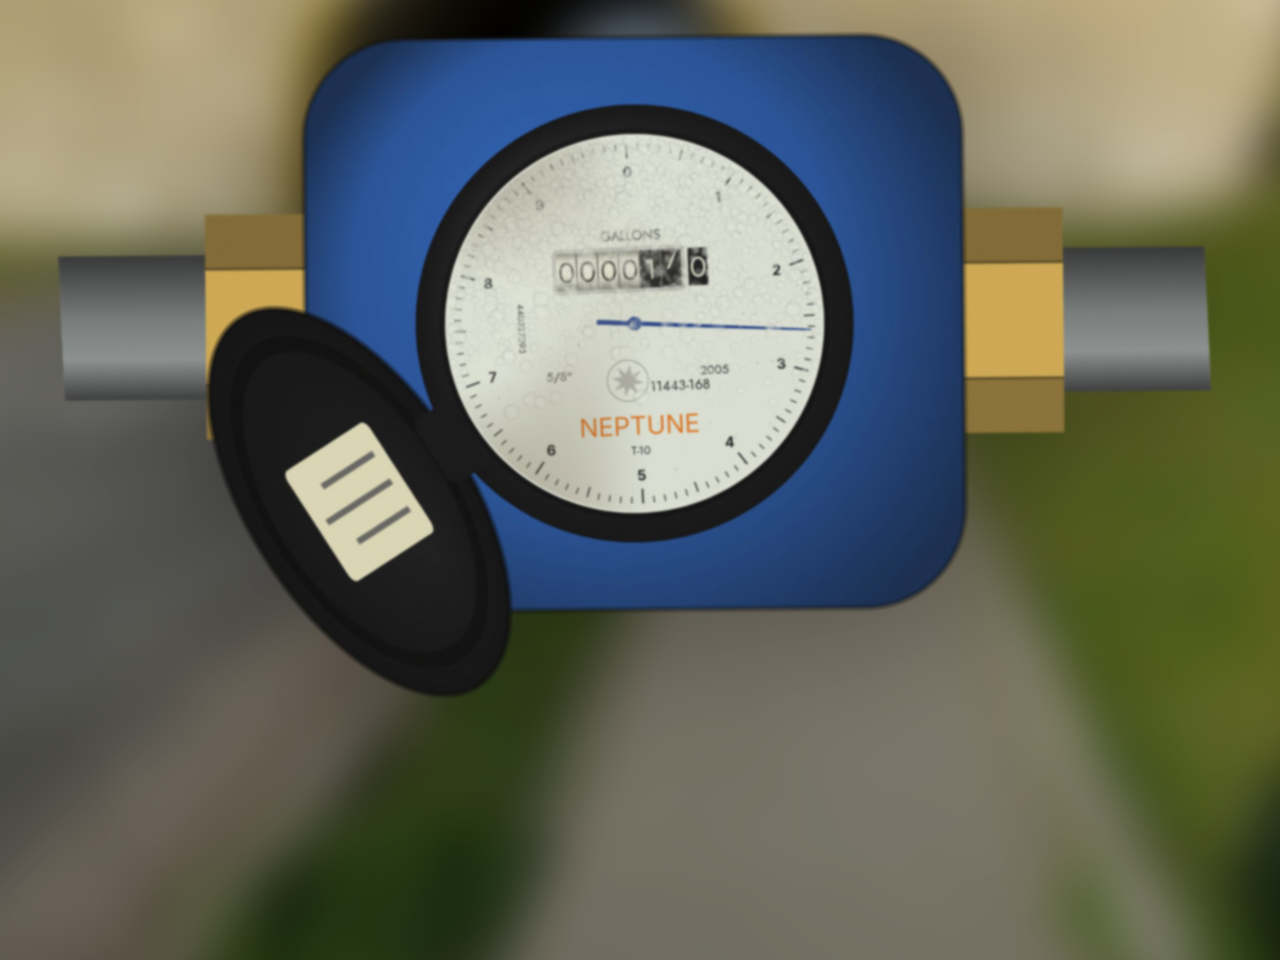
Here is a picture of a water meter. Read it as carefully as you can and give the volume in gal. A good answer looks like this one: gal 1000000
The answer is gal 172.6
